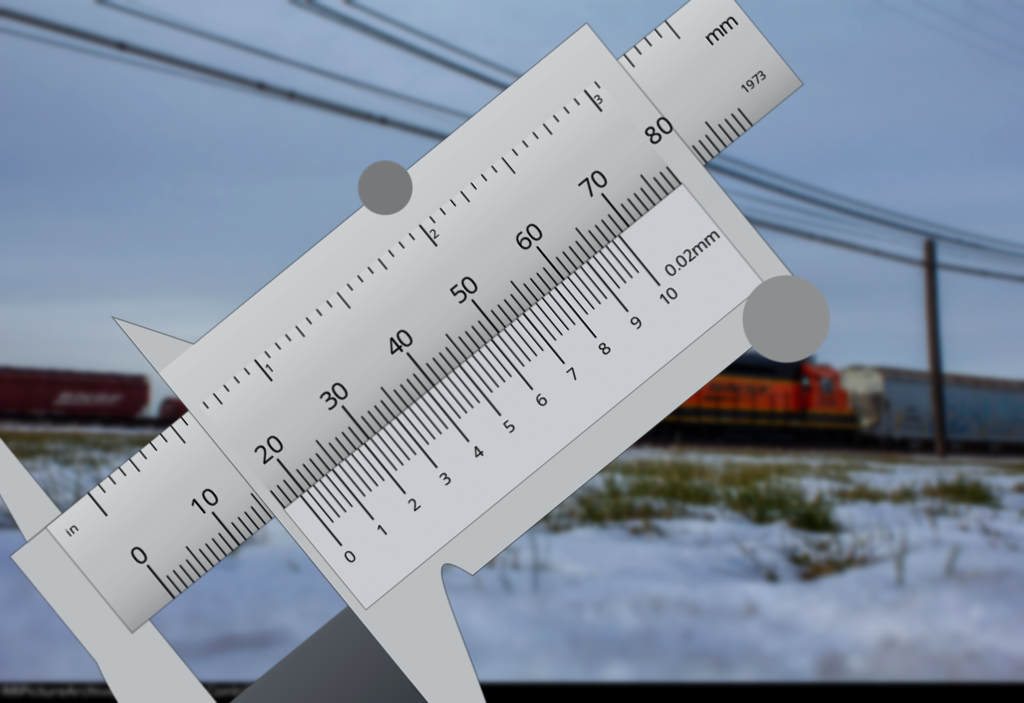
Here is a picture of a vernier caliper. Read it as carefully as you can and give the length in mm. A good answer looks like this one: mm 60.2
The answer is mm 19.4
